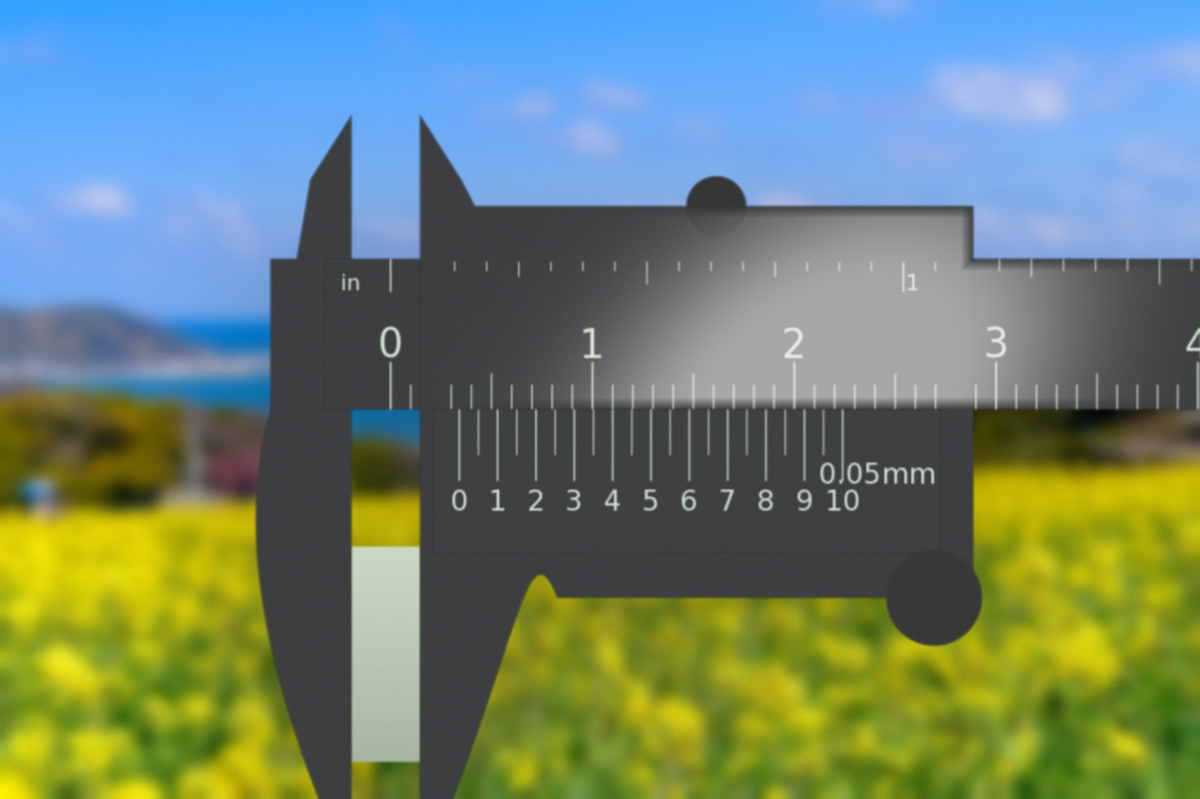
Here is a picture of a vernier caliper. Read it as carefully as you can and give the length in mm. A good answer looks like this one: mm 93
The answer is mm 3.4
